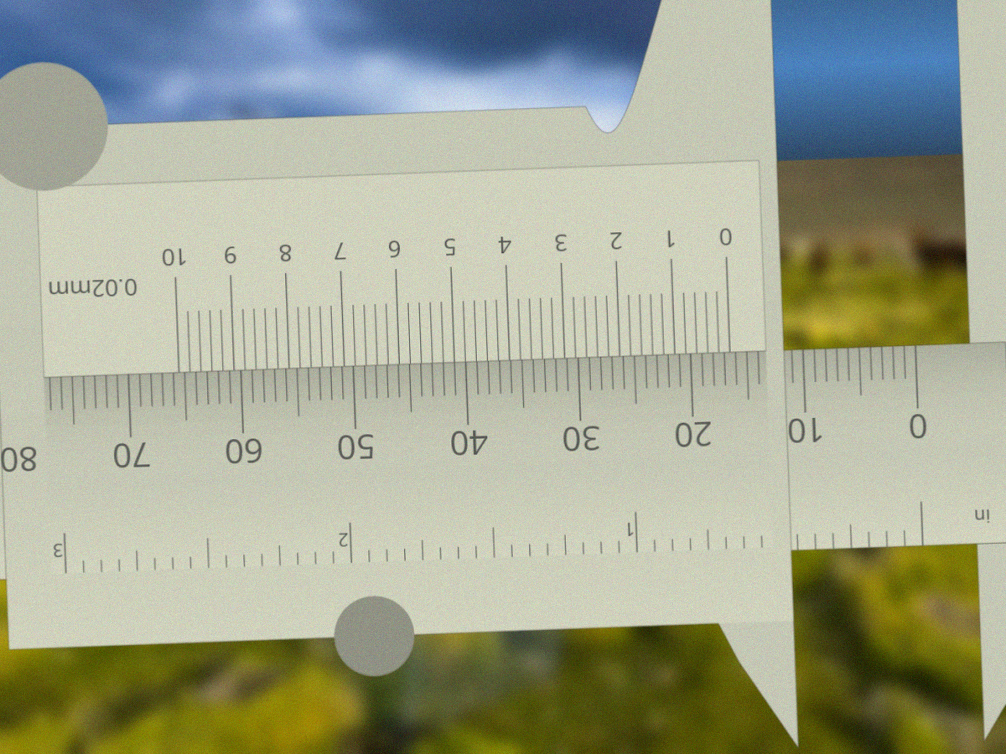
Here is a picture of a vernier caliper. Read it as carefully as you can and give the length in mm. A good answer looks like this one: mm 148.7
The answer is mm 16.5
